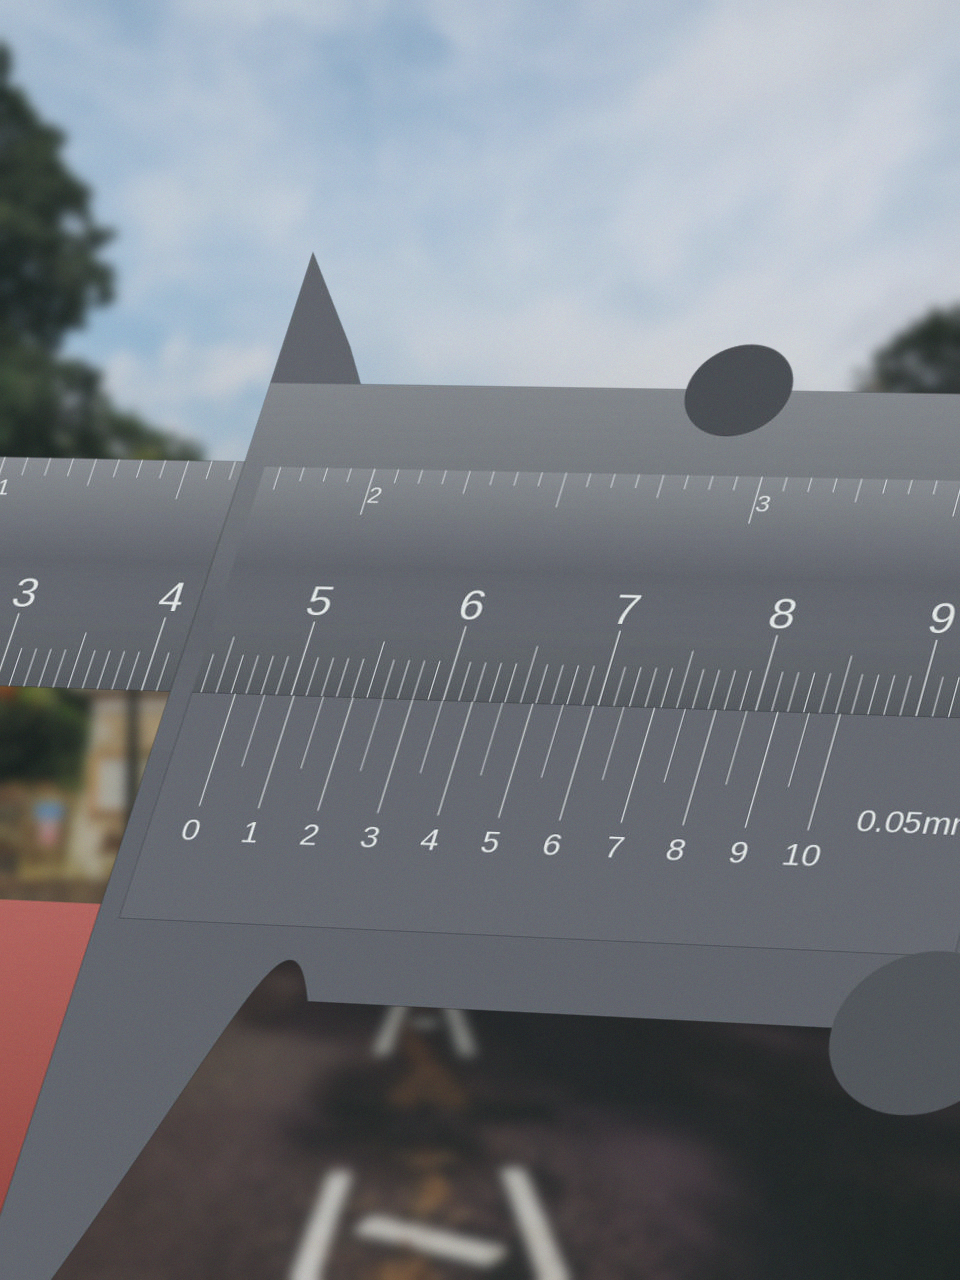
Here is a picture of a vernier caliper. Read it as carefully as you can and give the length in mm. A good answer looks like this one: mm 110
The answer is mm 46.3
